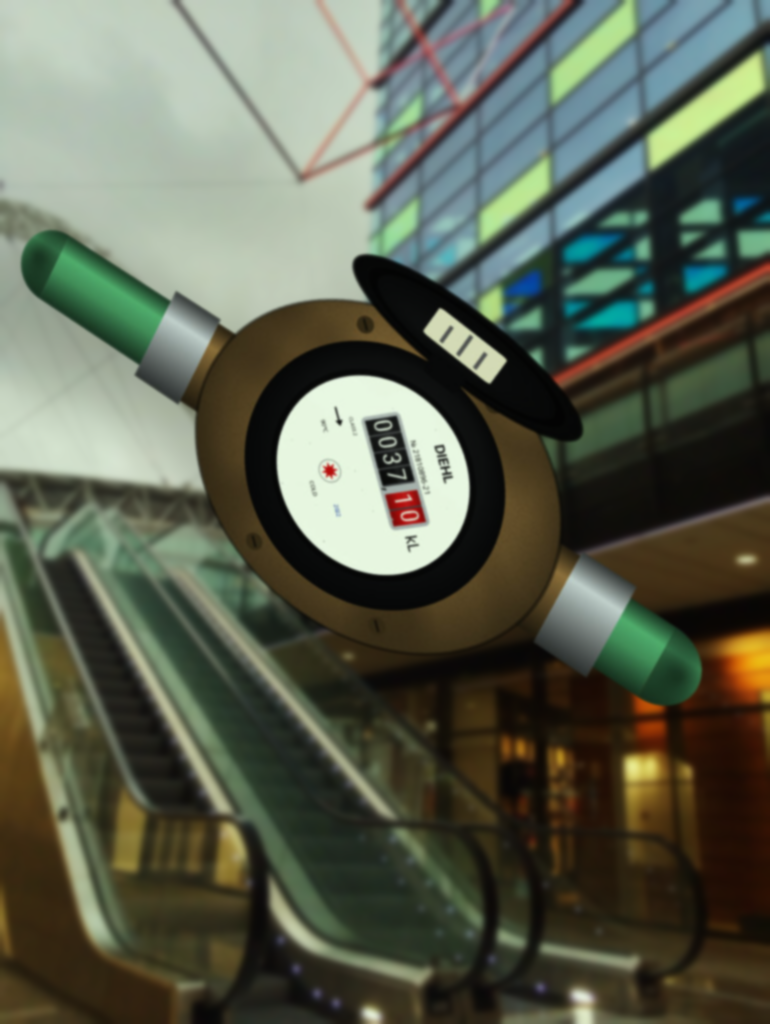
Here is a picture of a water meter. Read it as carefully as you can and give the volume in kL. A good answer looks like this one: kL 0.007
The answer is kL 37.10
